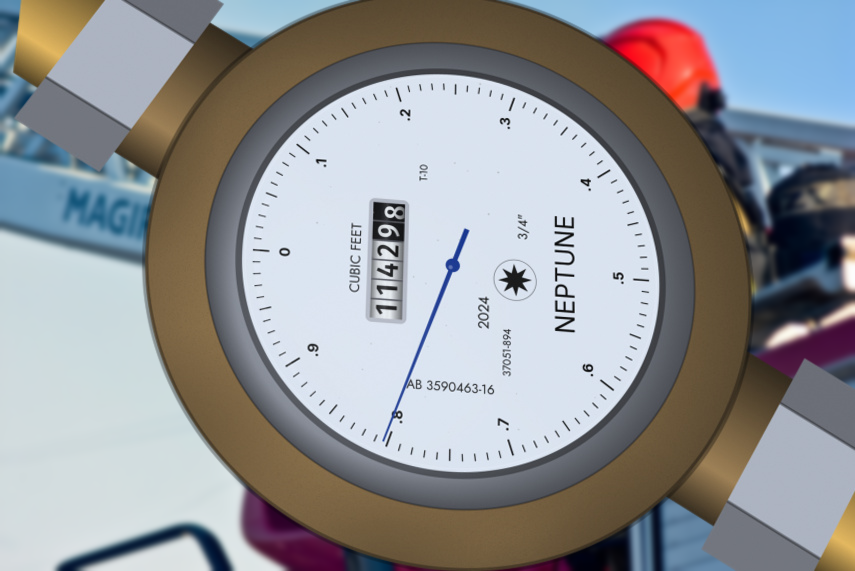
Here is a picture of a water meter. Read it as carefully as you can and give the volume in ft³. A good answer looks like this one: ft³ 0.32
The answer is ft³ 114297.80
